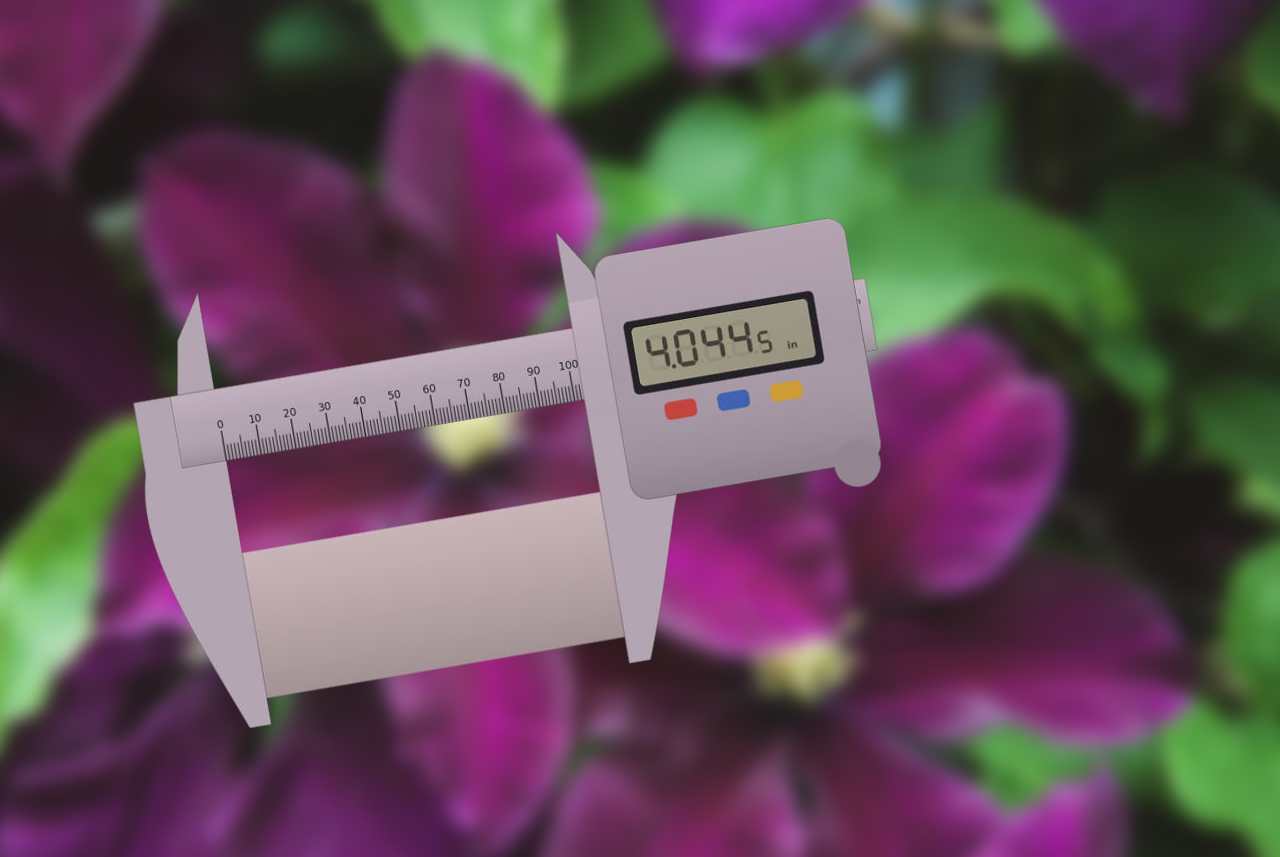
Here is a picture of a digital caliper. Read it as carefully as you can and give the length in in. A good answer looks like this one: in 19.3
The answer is in 4.0445
